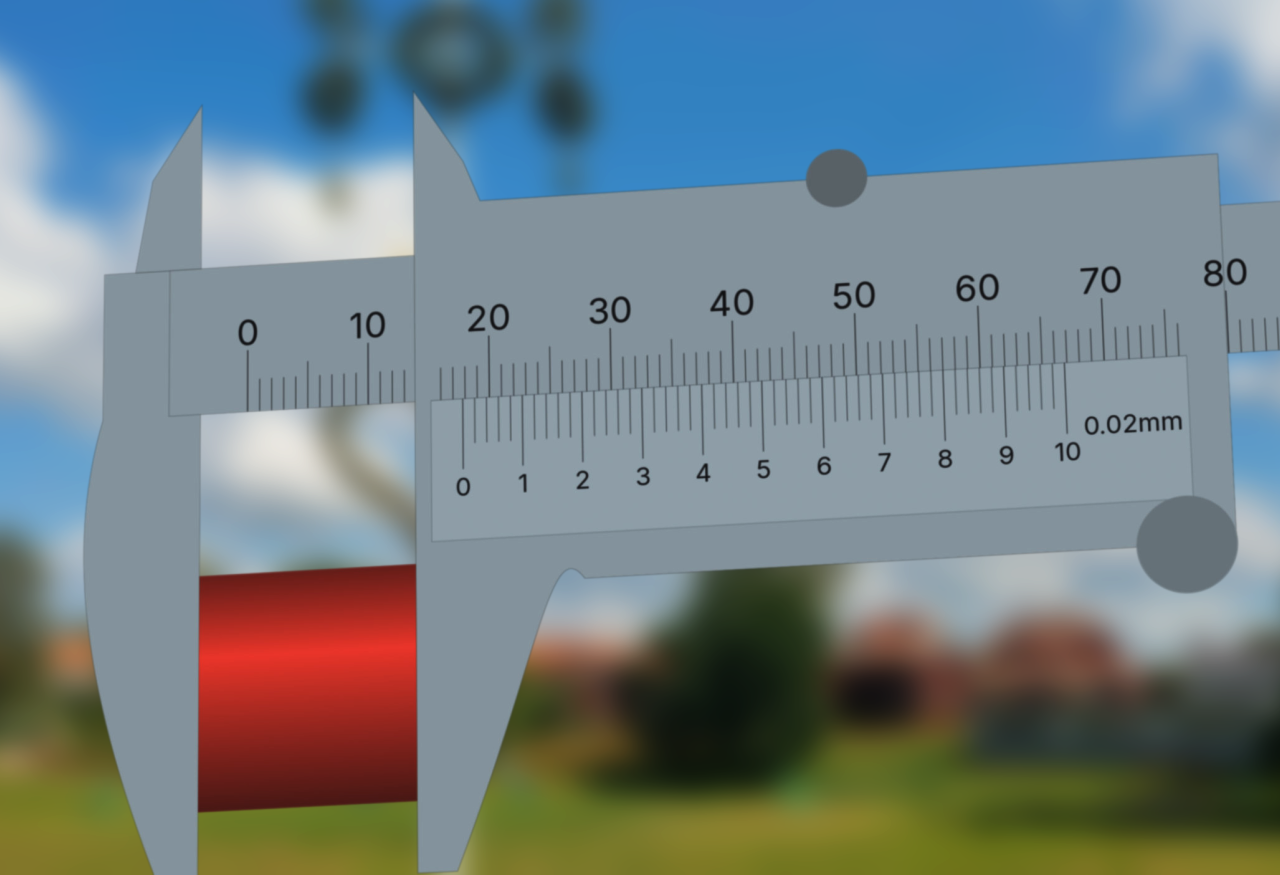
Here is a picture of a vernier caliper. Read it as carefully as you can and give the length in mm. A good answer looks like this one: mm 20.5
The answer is mm 17.8
